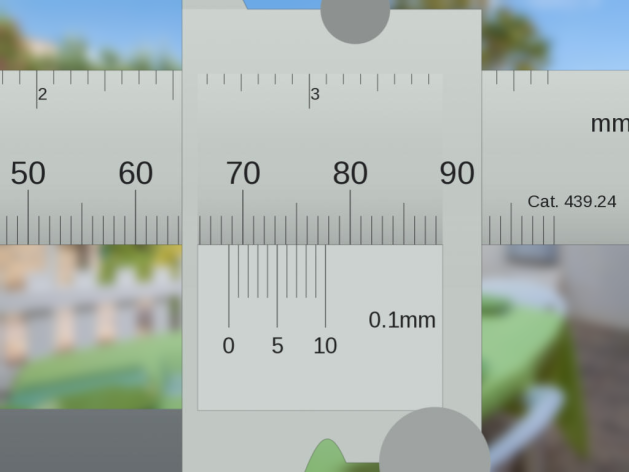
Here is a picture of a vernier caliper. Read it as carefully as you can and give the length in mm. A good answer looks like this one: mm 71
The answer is mm 68.7
